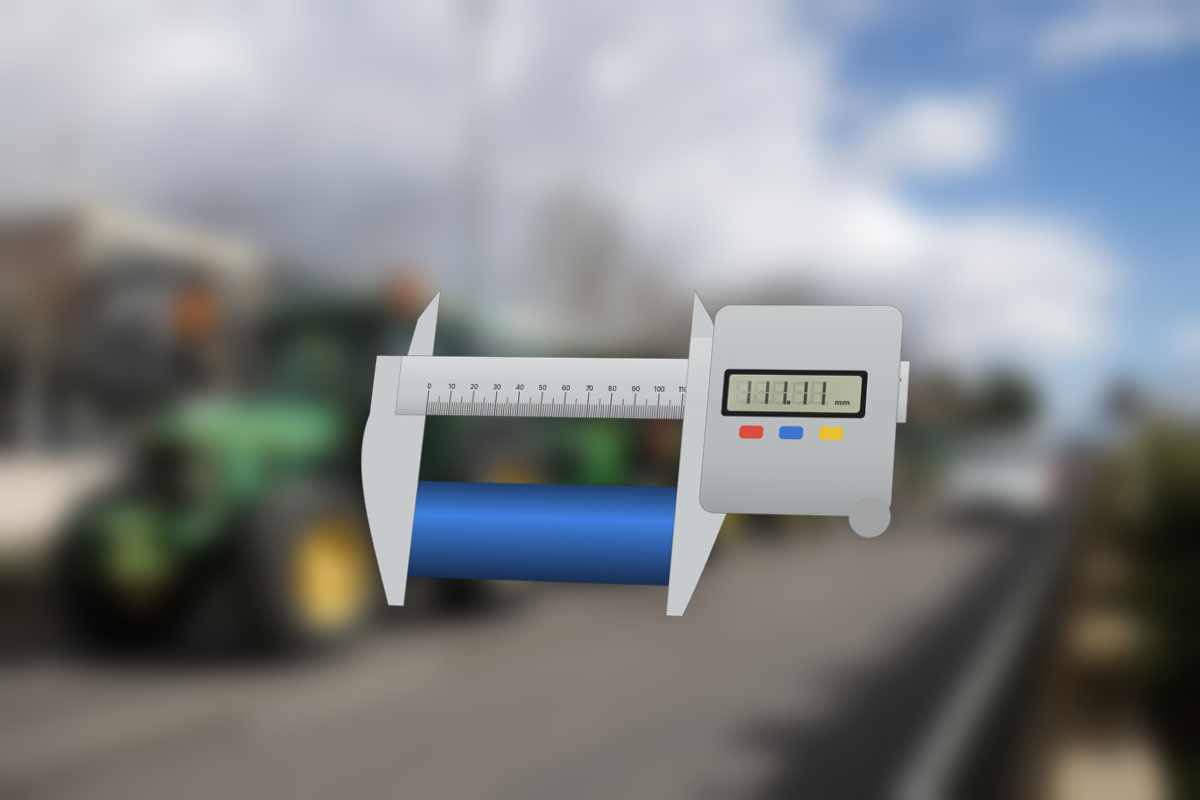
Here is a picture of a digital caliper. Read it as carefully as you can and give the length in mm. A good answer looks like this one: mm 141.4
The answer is mm 111.11
